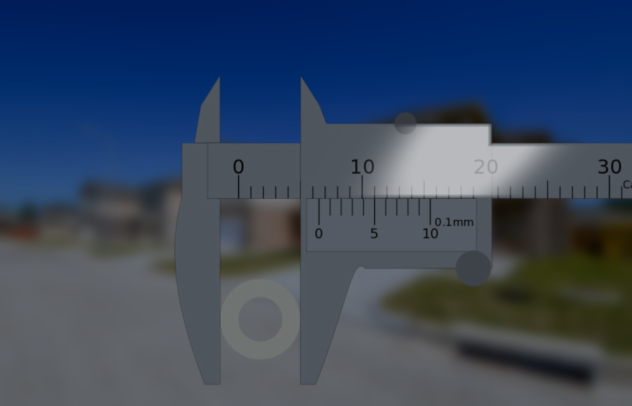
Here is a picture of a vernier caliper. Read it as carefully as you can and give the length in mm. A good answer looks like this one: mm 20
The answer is mm 6.5
